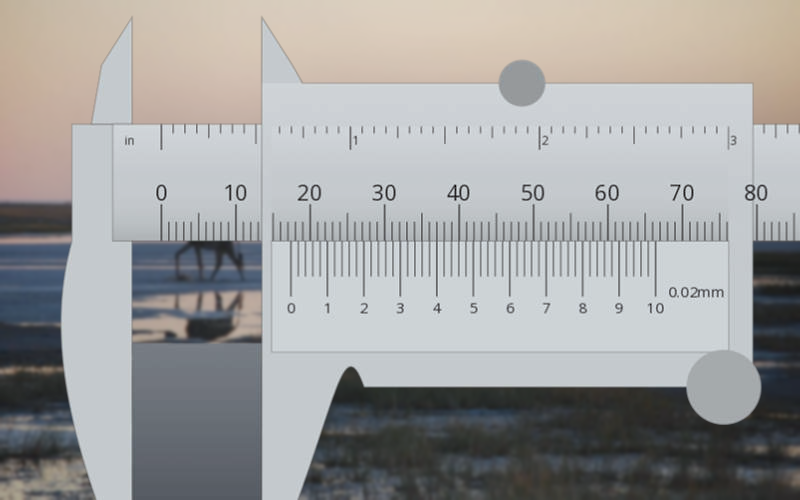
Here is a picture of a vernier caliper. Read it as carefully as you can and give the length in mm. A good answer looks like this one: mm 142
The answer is mm 17.4
